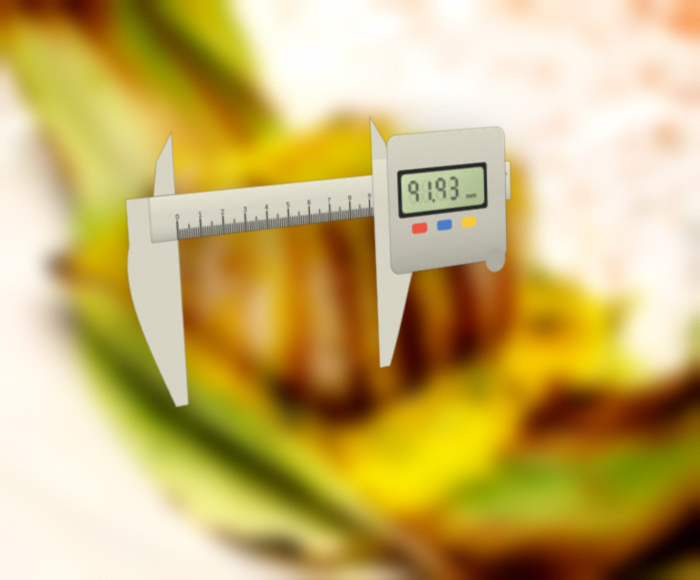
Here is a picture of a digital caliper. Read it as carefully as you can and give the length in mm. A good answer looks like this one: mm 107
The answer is mm 91.93
